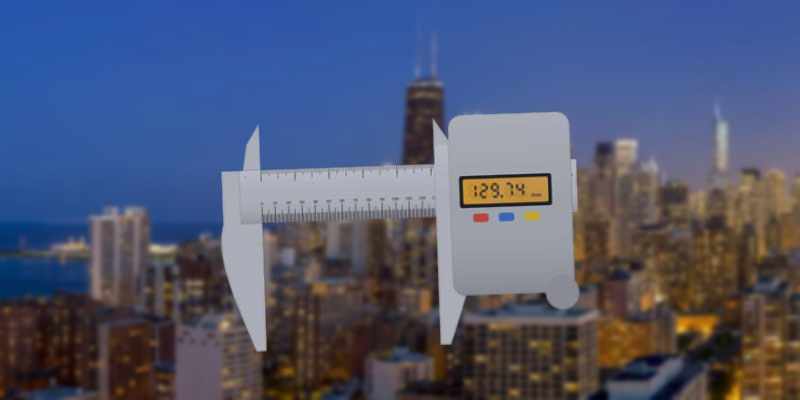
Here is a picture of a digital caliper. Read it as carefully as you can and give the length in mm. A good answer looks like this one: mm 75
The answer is mm 129.74
